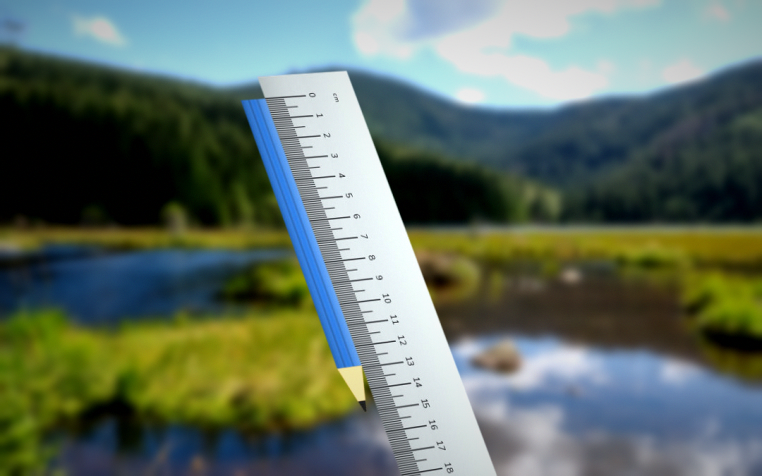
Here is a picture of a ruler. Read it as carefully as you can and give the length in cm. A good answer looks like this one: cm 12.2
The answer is cm 15
